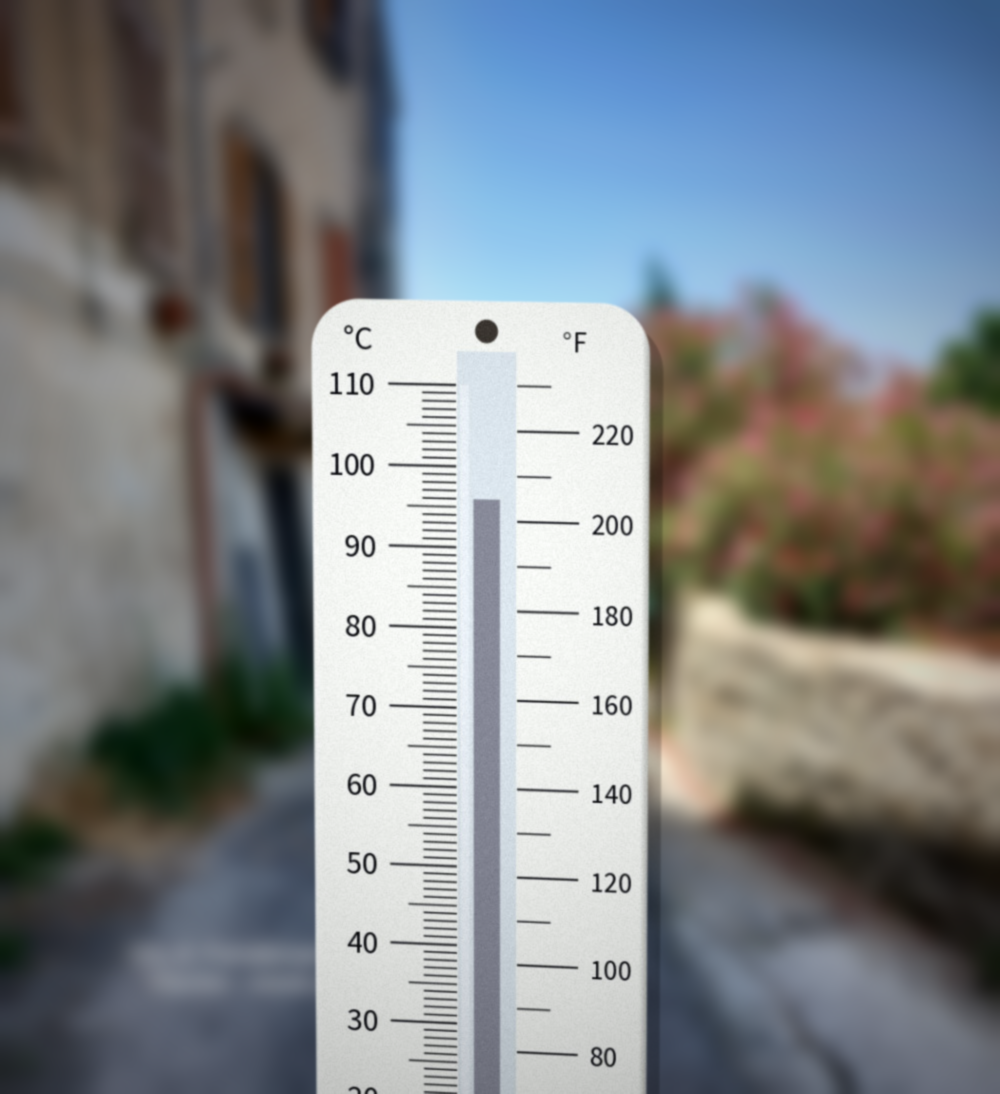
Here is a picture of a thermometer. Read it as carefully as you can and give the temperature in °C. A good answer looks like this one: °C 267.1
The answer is °C 96
